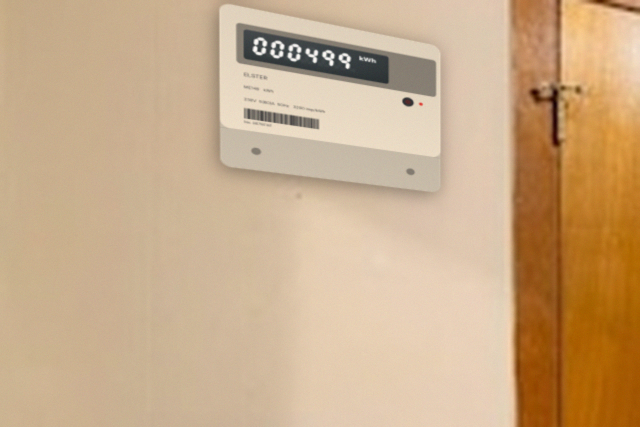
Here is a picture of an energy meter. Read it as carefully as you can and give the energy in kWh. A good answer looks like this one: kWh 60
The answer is kWh 499
